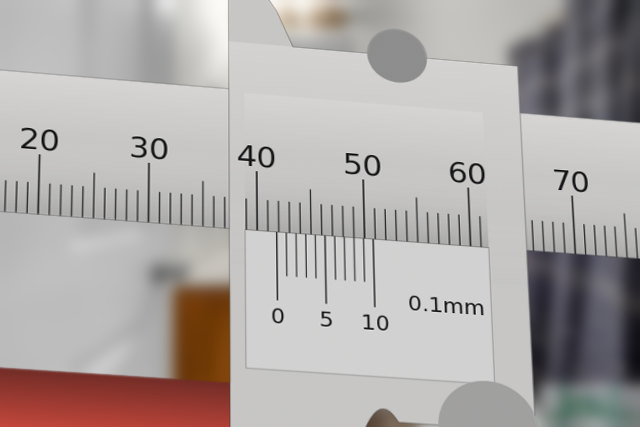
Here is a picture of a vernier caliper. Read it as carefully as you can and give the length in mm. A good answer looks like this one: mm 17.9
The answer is mm 41.8
